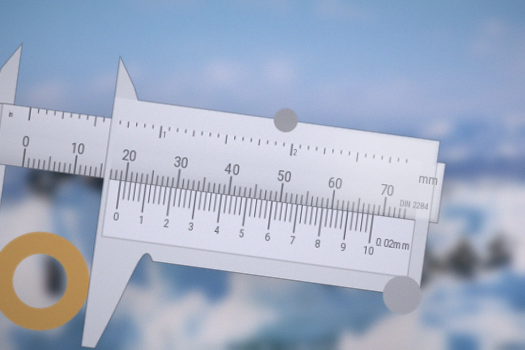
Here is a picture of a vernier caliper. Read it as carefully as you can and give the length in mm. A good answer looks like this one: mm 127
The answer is mm 19.0
